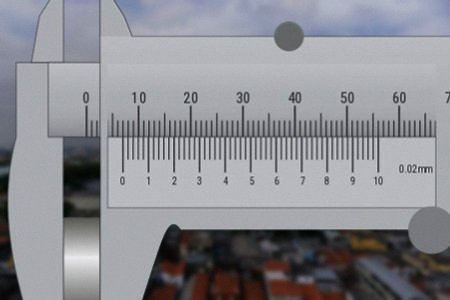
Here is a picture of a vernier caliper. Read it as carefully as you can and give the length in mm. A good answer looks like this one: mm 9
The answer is mm 7.0
